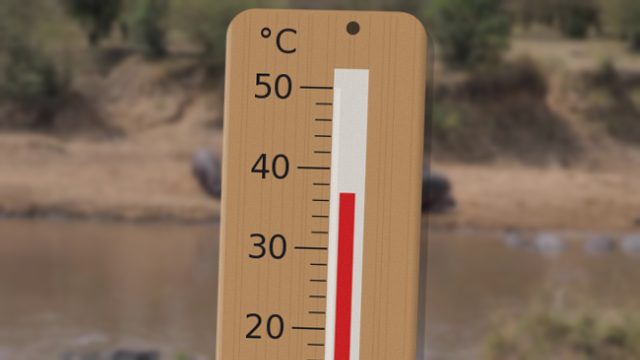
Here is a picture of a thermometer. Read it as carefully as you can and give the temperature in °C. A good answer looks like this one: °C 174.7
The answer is °C 37
